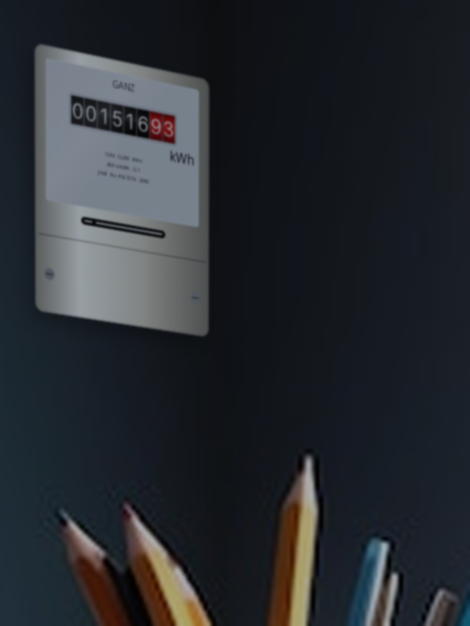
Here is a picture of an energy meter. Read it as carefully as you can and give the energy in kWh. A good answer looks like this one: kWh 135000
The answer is kWh 1516.93
